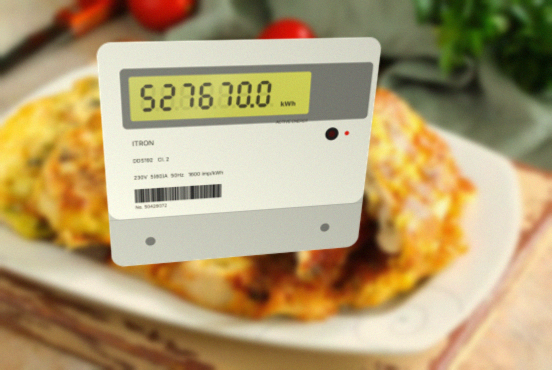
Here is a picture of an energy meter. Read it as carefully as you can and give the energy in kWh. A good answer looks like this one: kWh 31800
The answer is kWh 527670.0
